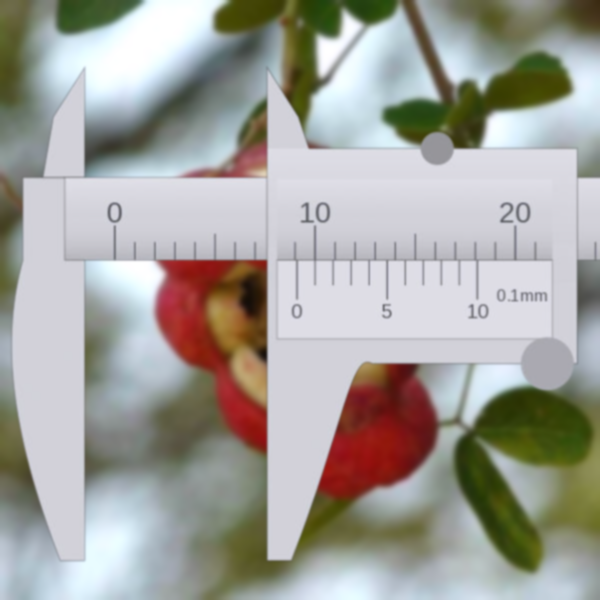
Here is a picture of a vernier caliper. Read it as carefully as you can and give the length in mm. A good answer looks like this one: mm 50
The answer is mm 9.1
